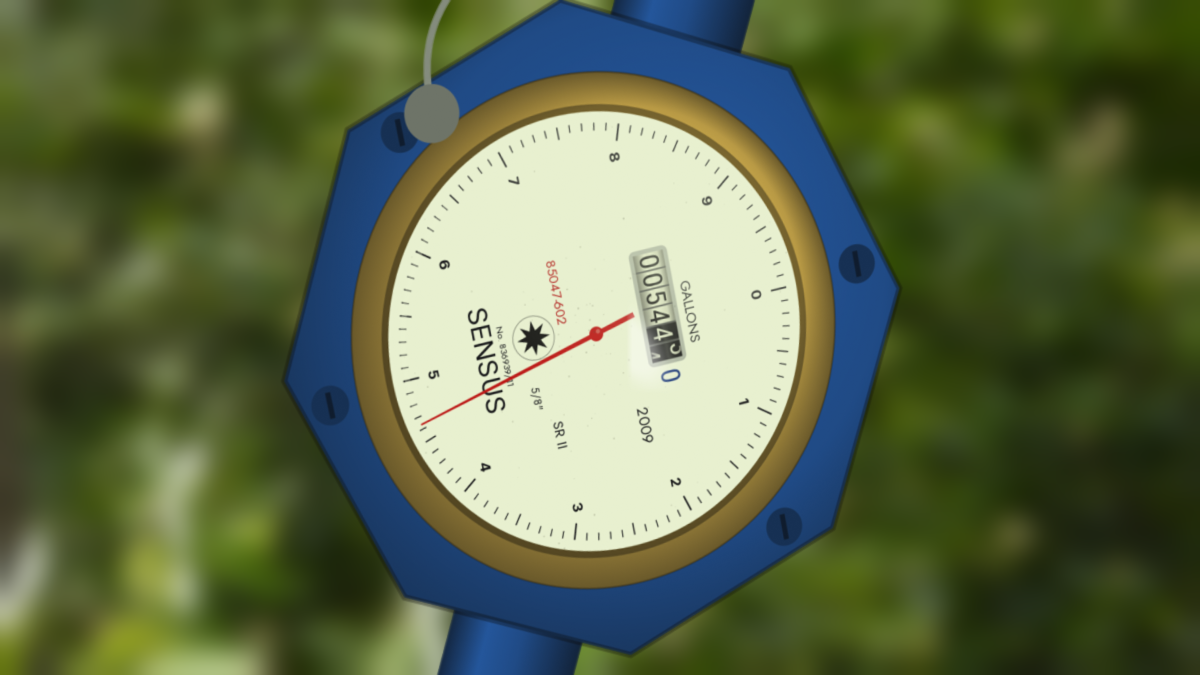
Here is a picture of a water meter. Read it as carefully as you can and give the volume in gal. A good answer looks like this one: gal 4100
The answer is gal 54434.6
